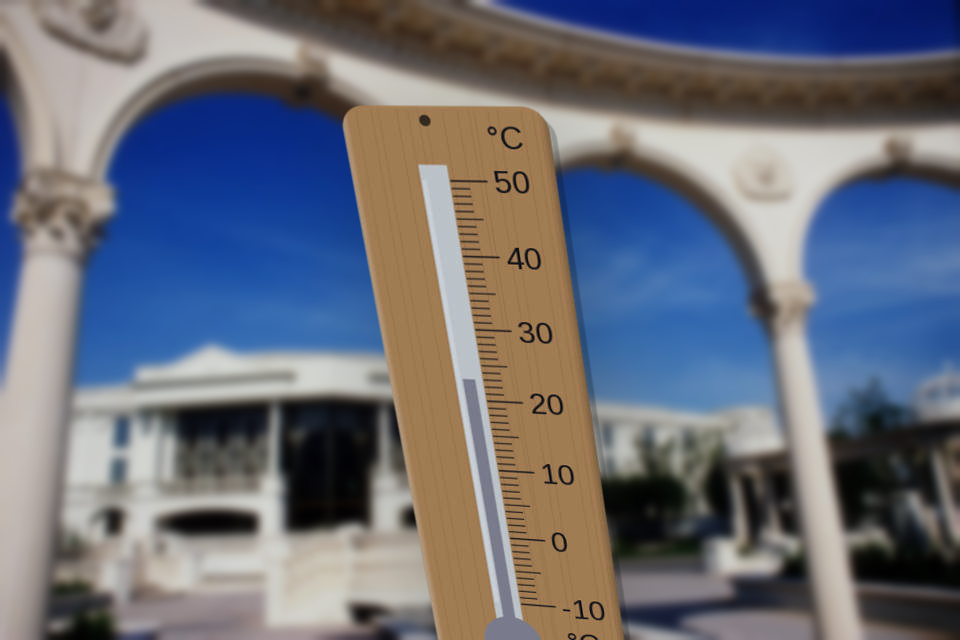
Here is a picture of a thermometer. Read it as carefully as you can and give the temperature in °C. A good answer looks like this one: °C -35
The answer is °C 23
